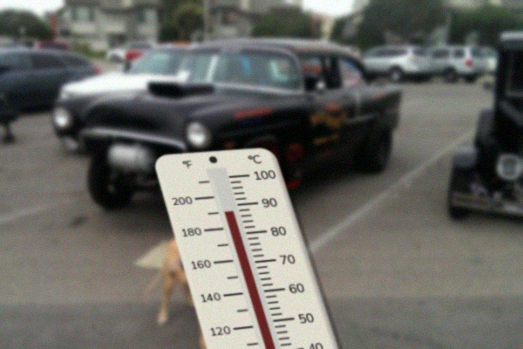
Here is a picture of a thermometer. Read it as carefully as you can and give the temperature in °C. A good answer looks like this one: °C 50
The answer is °C 88
